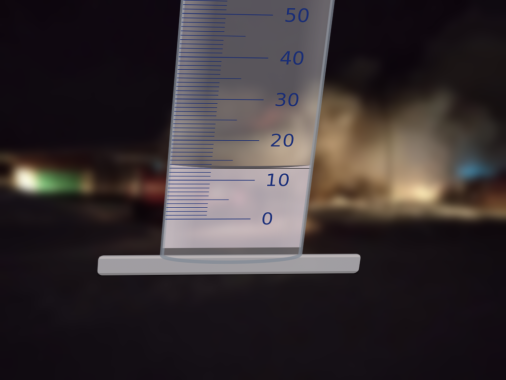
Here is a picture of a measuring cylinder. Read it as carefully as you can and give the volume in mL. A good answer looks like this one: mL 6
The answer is mL 13
